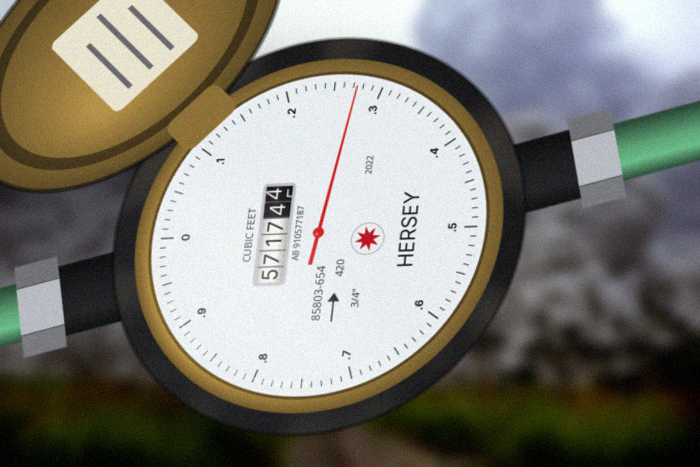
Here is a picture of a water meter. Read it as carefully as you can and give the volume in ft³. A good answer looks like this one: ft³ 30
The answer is ft³ 571744.27
